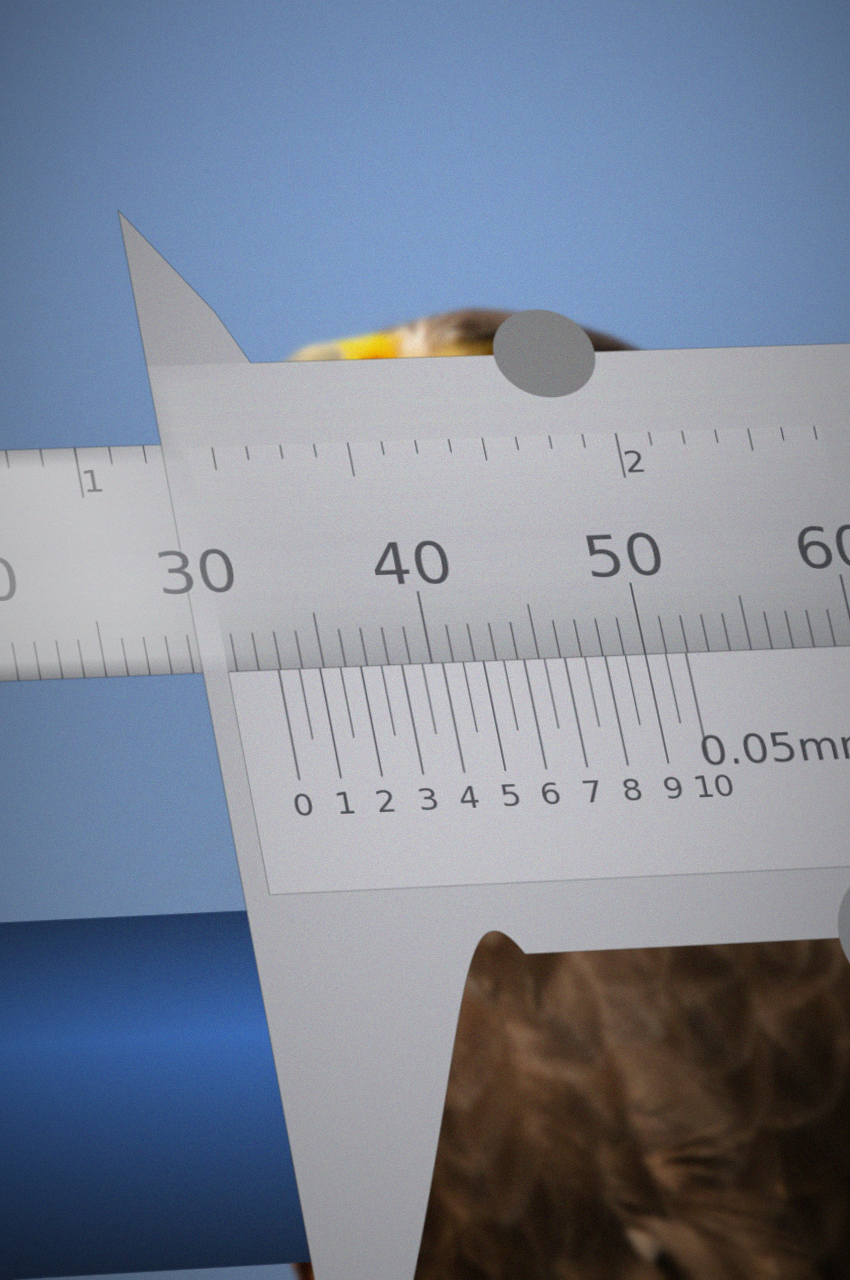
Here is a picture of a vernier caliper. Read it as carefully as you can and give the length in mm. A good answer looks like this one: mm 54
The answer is mm 32.9
